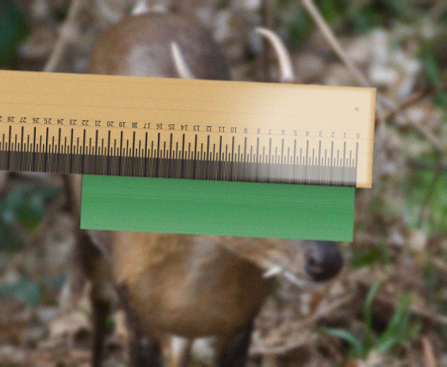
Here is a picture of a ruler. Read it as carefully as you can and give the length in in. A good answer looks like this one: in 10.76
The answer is in 22
